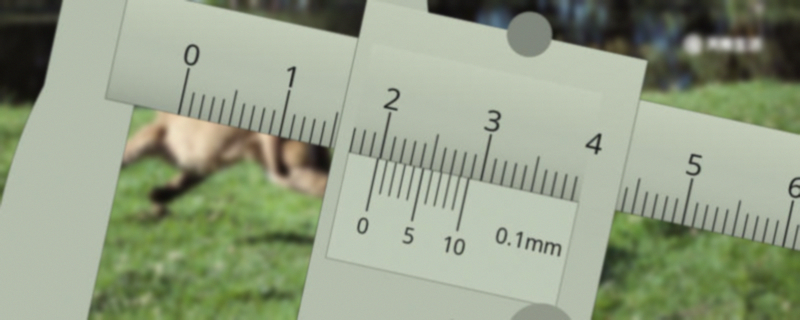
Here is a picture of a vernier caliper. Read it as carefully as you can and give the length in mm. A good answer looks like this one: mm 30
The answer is mm 19.8
